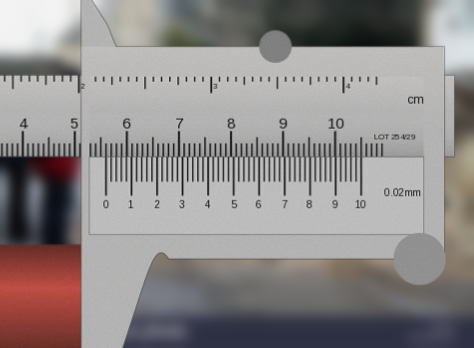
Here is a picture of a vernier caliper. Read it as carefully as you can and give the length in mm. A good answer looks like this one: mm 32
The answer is mm 56.0
